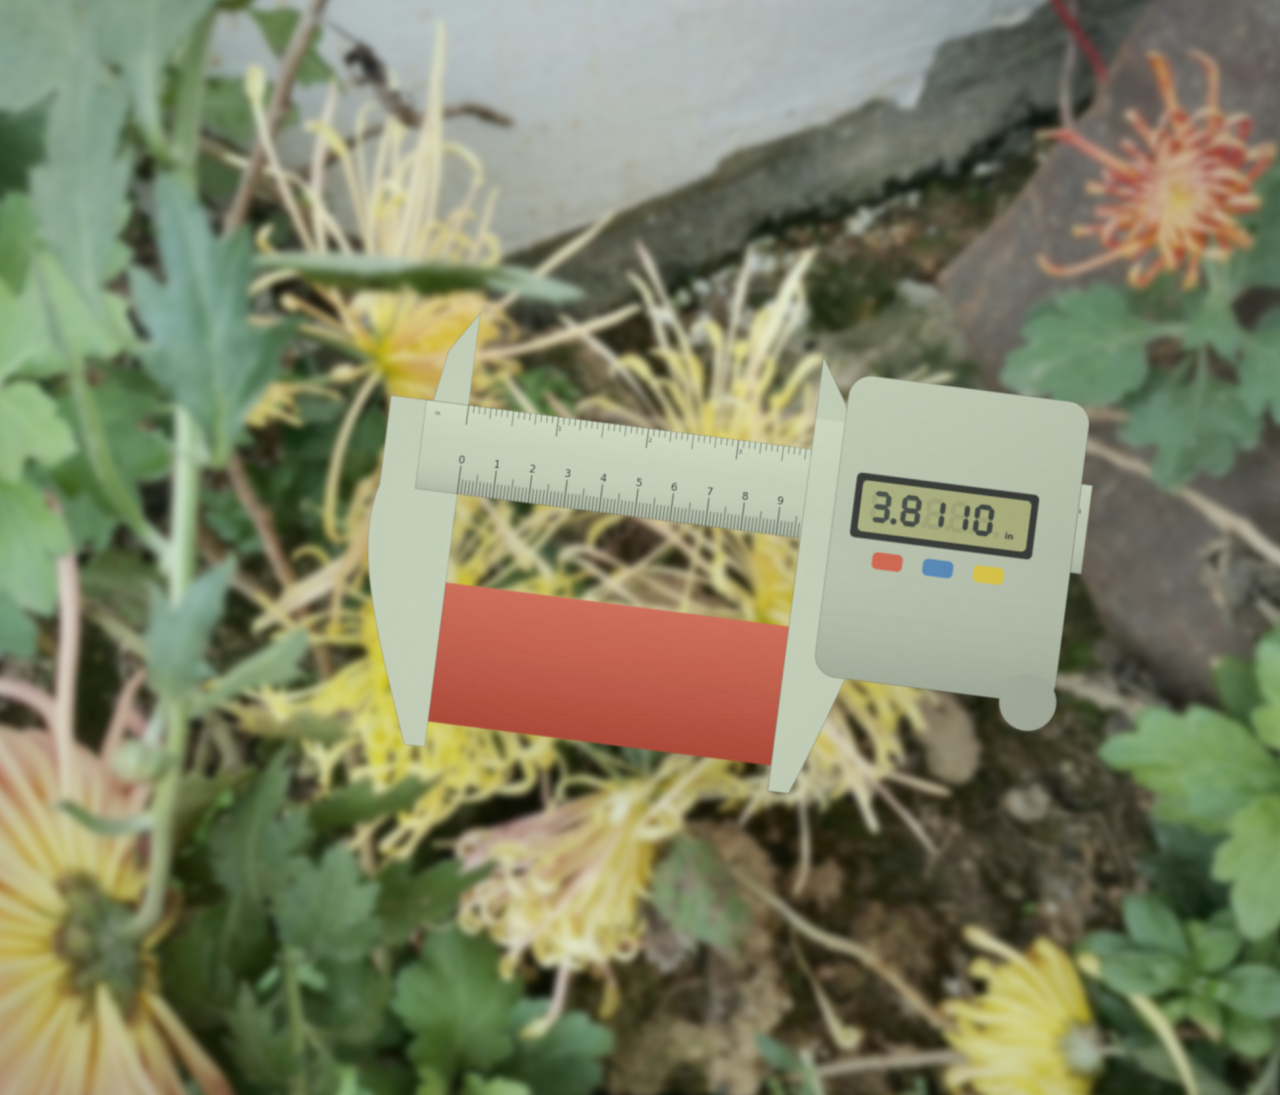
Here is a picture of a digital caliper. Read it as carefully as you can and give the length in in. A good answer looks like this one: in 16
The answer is in 3.8110
